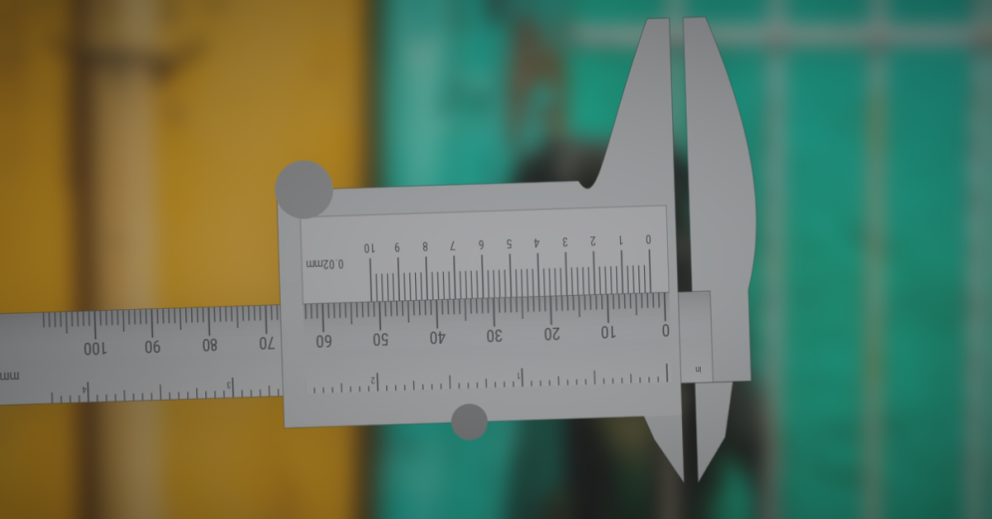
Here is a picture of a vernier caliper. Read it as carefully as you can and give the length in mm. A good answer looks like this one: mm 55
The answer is mm 2.4
